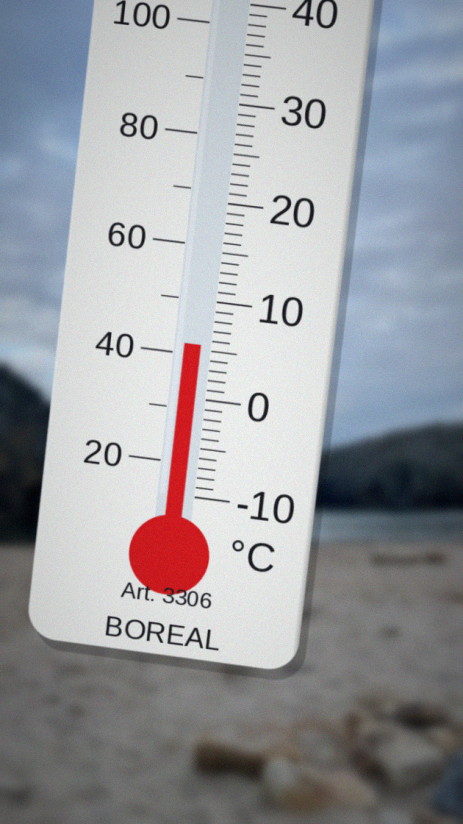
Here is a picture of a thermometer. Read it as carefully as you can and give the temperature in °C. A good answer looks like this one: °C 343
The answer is °C 5.5
